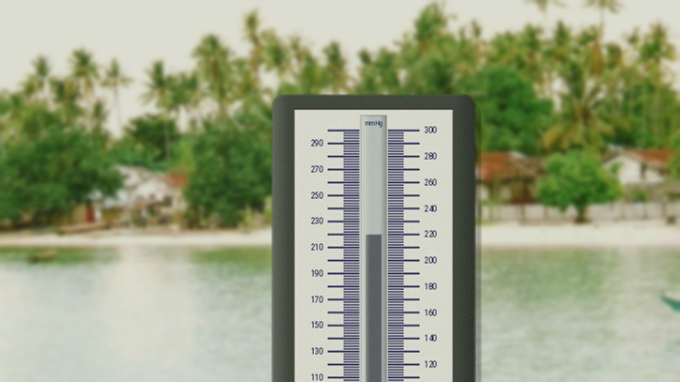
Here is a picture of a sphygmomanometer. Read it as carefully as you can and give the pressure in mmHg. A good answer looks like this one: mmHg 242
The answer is mmHg 220
